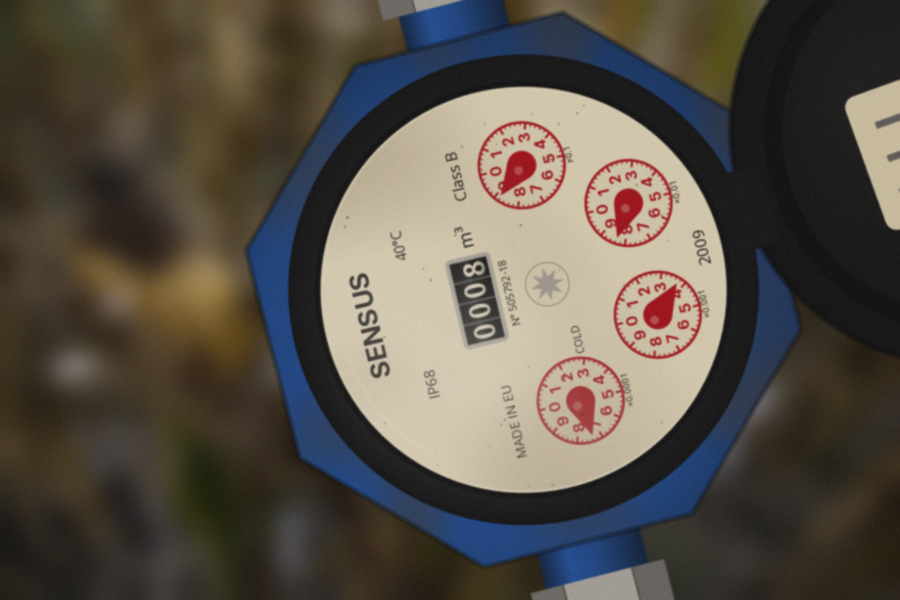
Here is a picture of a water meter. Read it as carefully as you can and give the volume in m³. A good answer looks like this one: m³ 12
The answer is m³ 7.8837
